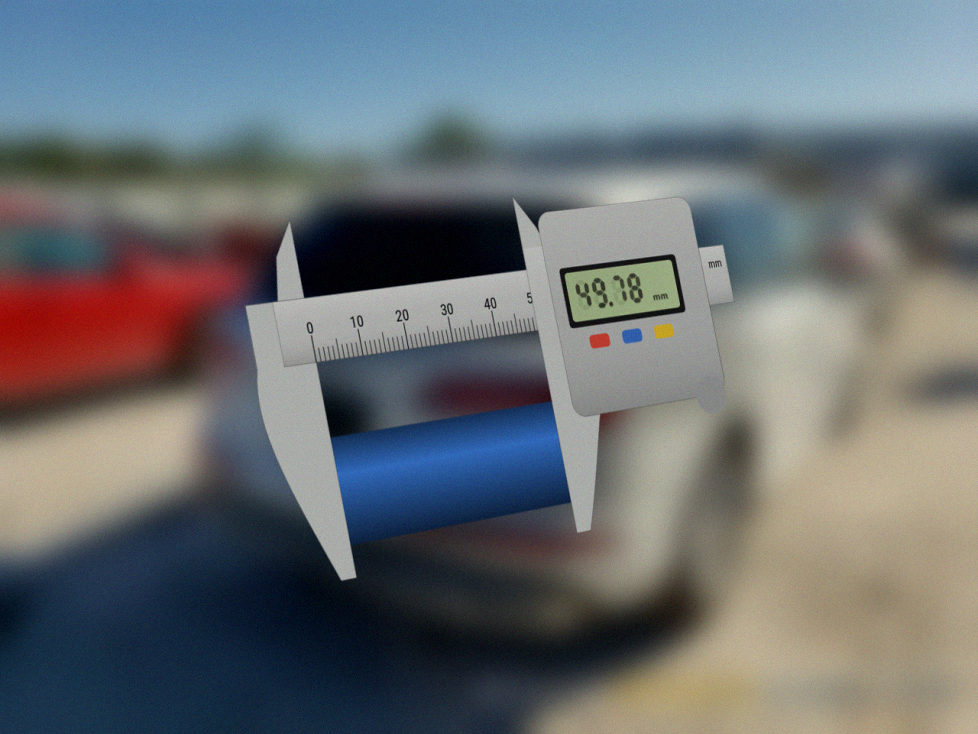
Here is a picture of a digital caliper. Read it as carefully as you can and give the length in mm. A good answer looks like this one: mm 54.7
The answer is mm 49.78
